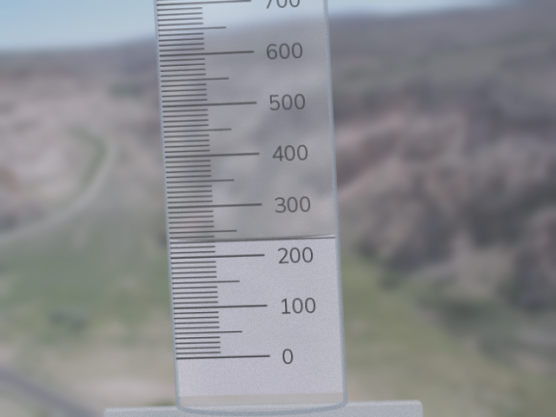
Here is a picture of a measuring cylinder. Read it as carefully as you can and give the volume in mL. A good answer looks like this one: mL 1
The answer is mL 230
